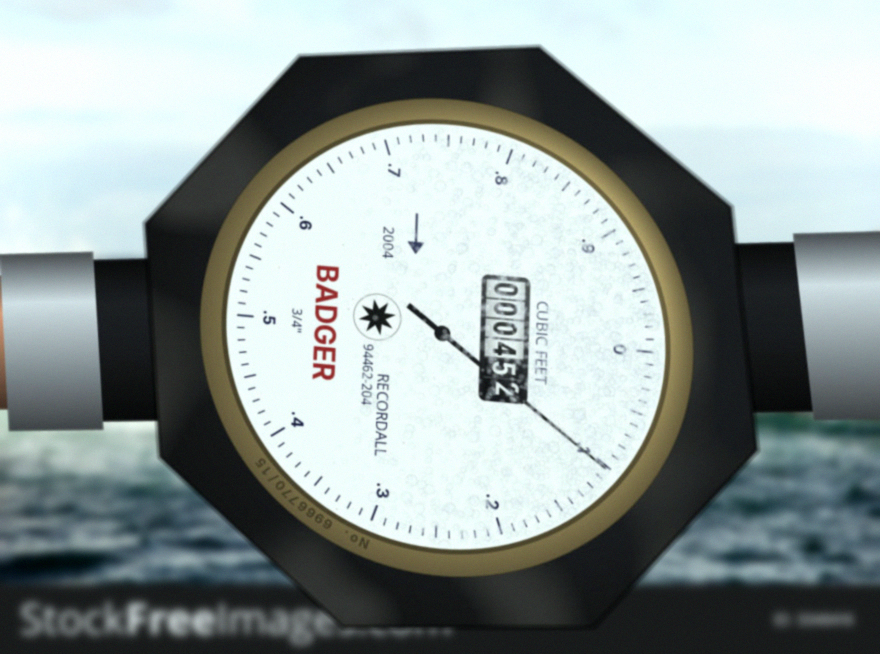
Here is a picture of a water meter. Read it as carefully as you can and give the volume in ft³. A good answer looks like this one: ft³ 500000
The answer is ft³ 452.10
